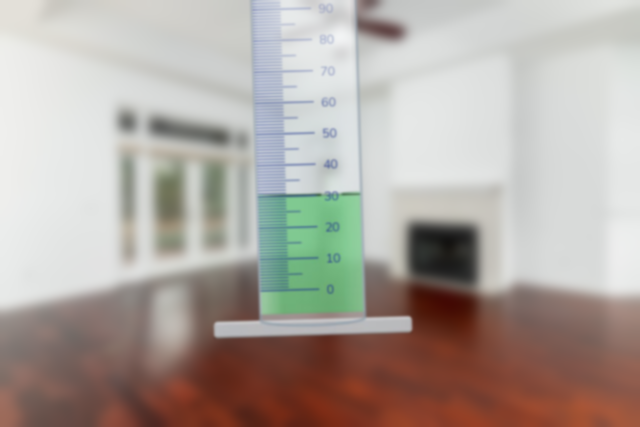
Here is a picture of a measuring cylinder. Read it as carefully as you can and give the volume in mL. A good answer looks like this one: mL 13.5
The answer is mL 30
